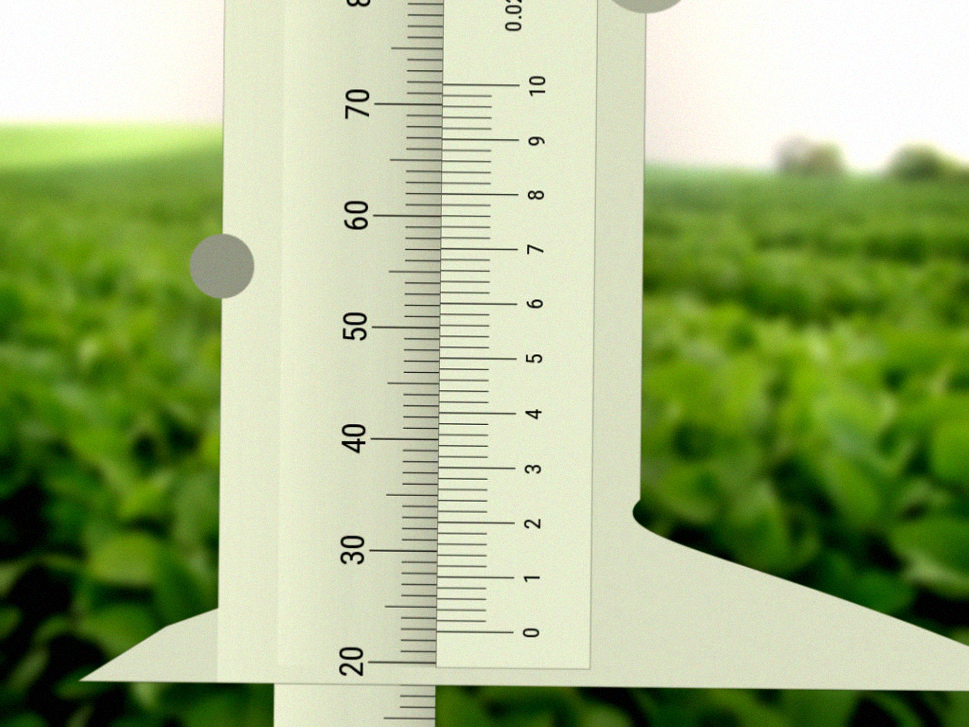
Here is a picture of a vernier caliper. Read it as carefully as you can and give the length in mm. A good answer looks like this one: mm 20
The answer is mm 22.8
